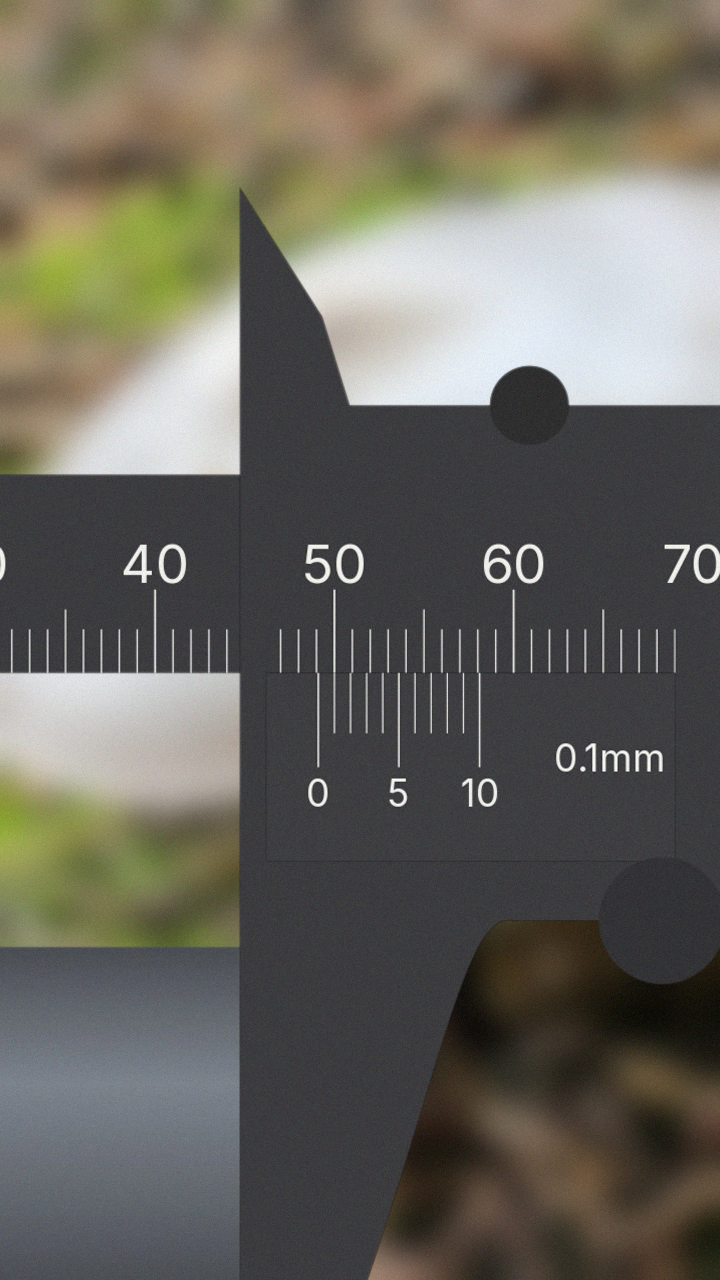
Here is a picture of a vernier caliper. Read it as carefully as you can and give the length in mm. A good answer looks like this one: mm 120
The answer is mm 49.1
